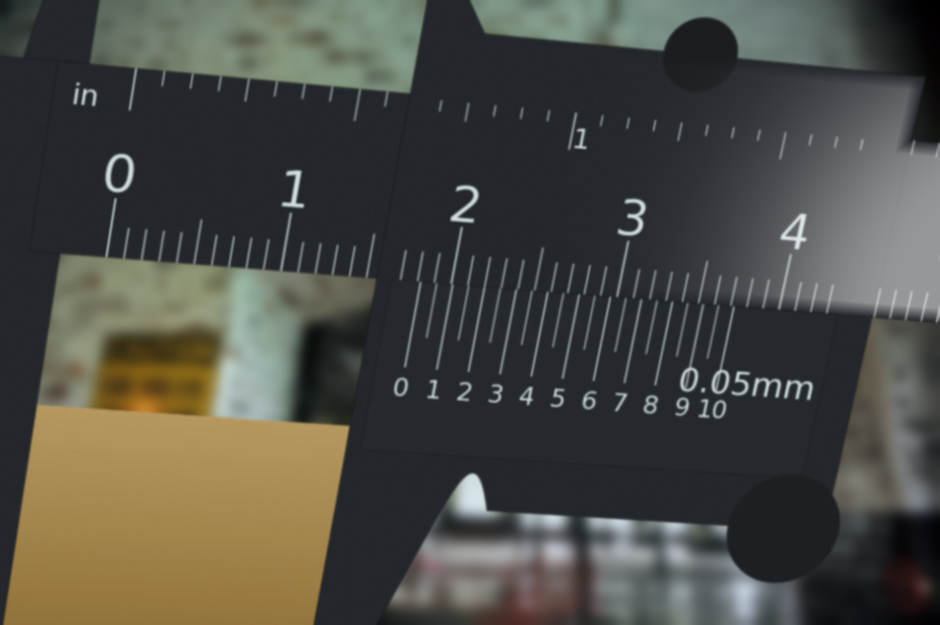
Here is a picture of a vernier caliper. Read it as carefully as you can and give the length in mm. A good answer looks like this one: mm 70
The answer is mm 18.2
